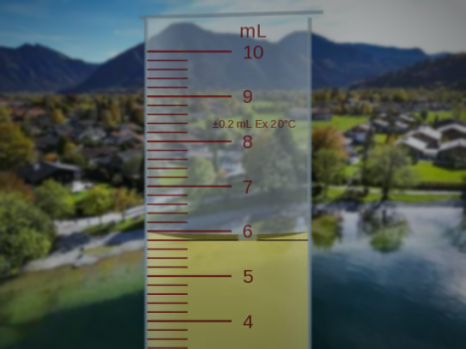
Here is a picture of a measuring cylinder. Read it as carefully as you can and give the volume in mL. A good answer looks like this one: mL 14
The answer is mL 5.8
